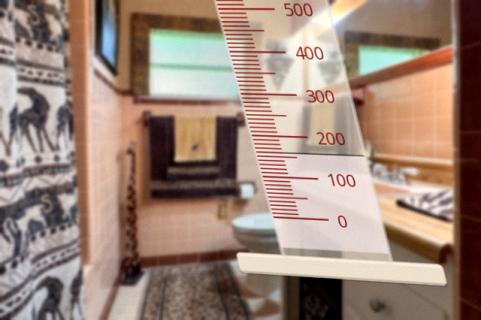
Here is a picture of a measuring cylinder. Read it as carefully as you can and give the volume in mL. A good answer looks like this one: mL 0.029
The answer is mL 160
